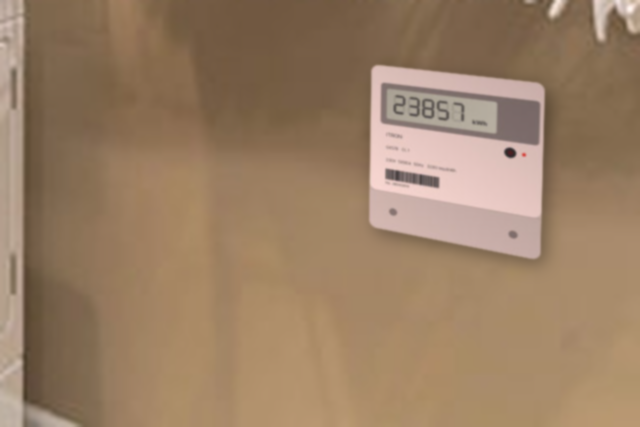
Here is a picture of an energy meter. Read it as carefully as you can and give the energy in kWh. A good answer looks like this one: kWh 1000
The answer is kWh 23857
